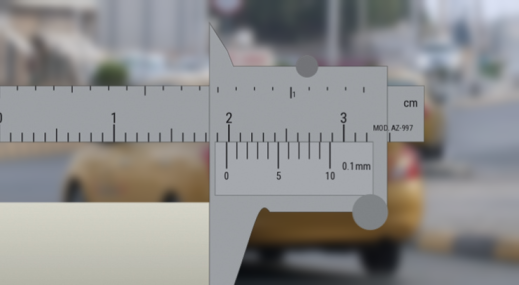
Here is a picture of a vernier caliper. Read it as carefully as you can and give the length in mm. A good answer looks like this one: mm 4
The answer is mm 19.8
